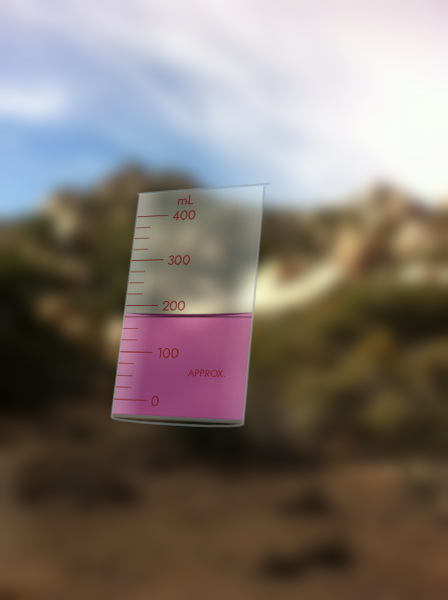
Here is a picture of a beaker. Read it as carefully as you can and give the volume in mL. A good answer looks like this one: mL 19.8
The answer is mL 175
